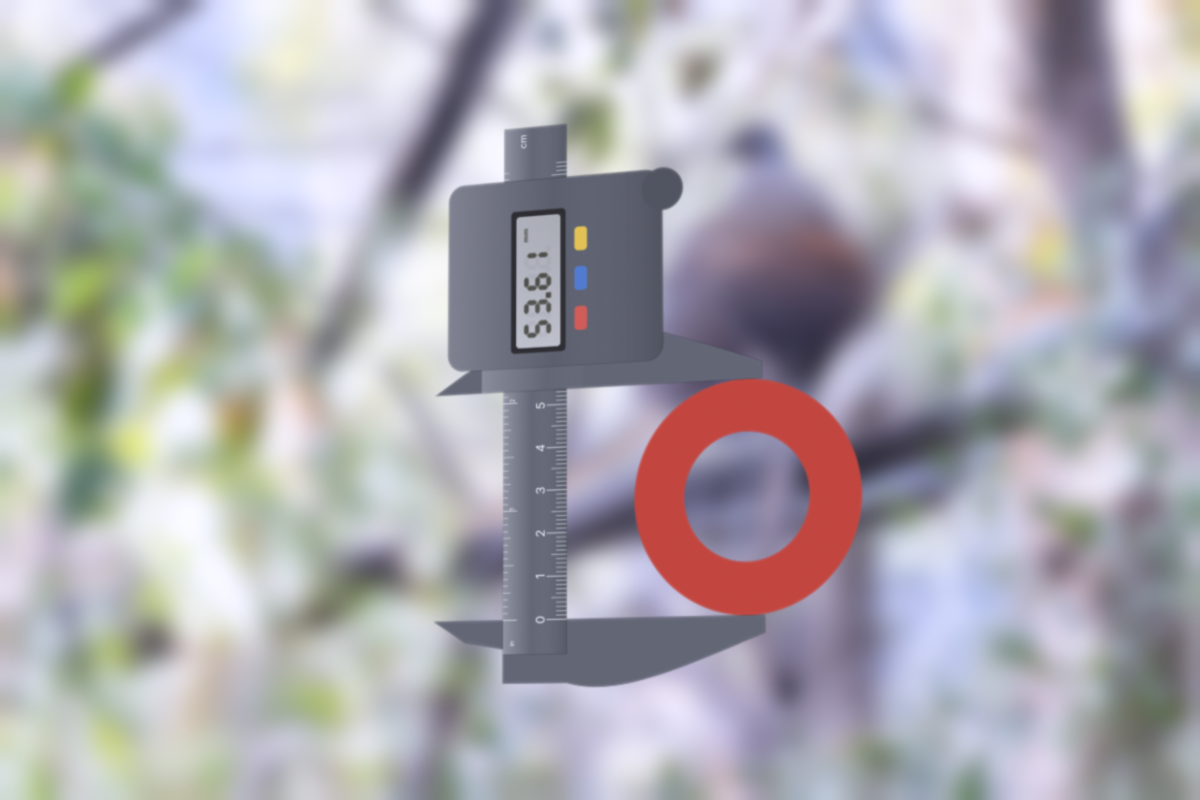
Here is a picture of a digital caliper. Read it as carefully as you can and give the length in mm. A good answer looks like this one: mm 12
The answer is mm 53.61
